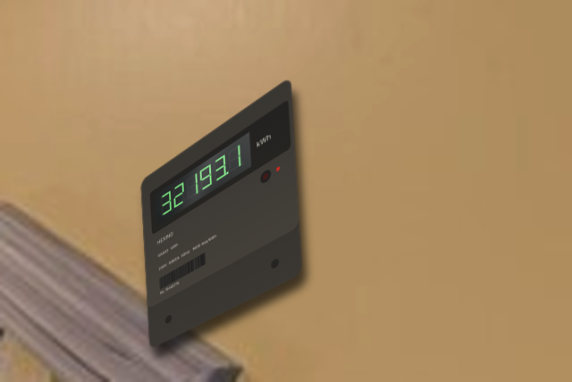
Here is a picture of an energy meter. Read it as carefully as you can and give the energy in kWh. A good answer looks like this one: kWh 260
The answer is kWh 32193.1
